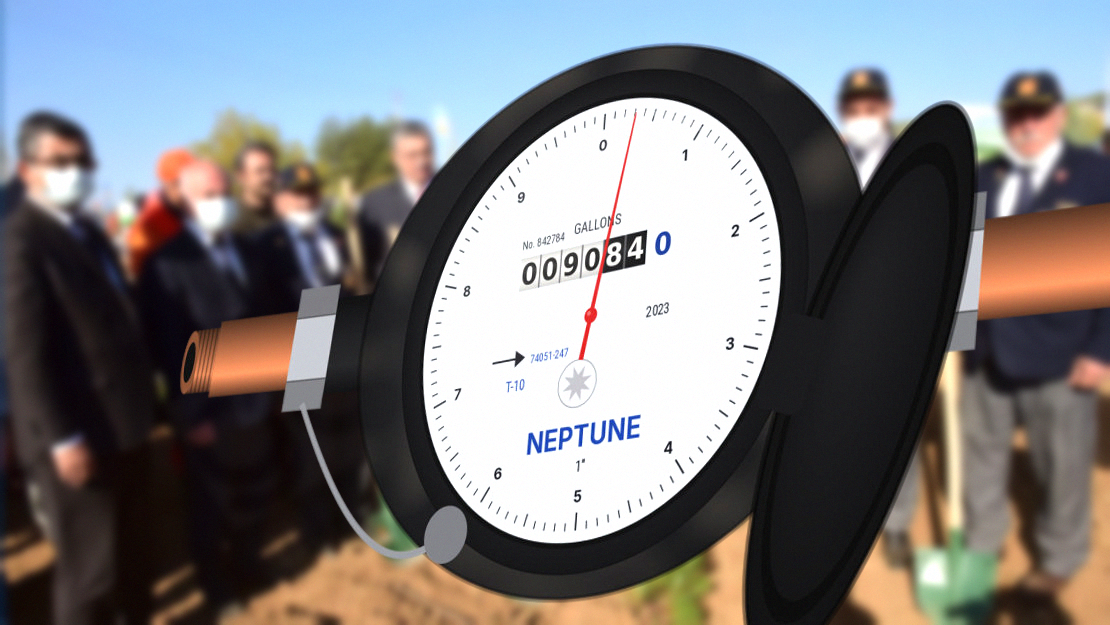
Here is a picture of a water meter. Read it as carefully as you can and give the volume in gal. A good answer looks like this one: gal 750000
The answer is gal 90840.3
